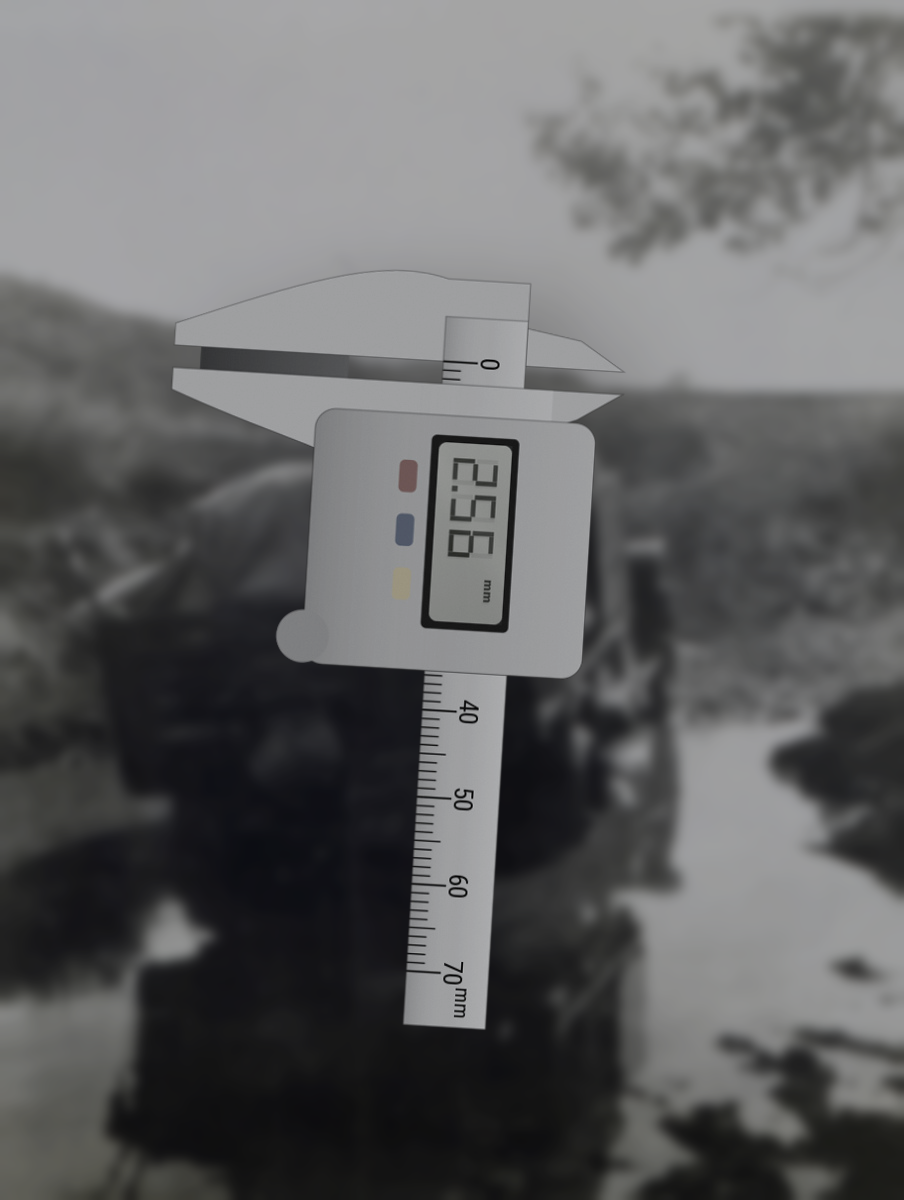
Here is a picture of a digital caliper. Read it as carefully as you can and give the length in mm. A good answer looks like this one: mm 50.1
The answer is mm 2.56
